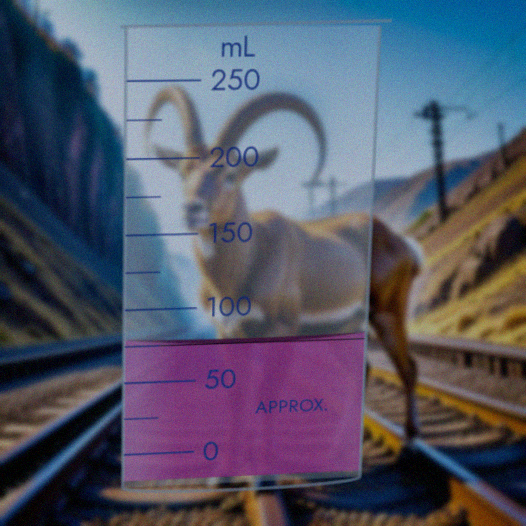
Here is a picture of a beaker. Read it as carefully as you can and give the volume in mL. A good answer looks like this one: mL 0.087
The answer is mL 75
